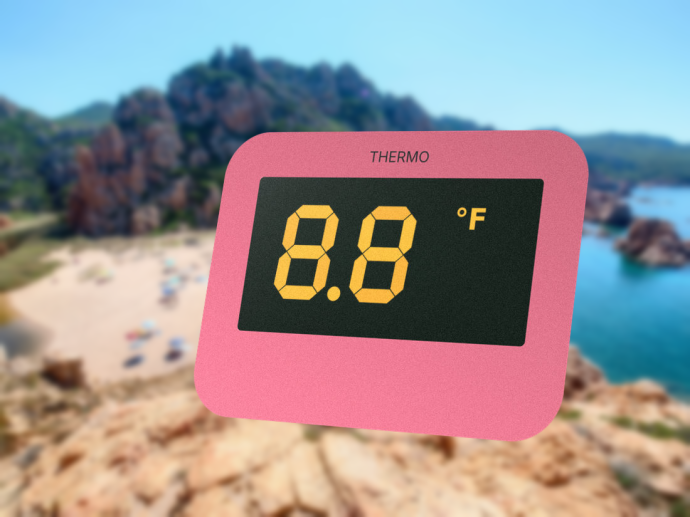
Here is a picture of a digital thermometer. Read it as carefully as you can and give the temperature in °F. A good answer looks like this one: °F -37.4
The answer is °F 8.8
